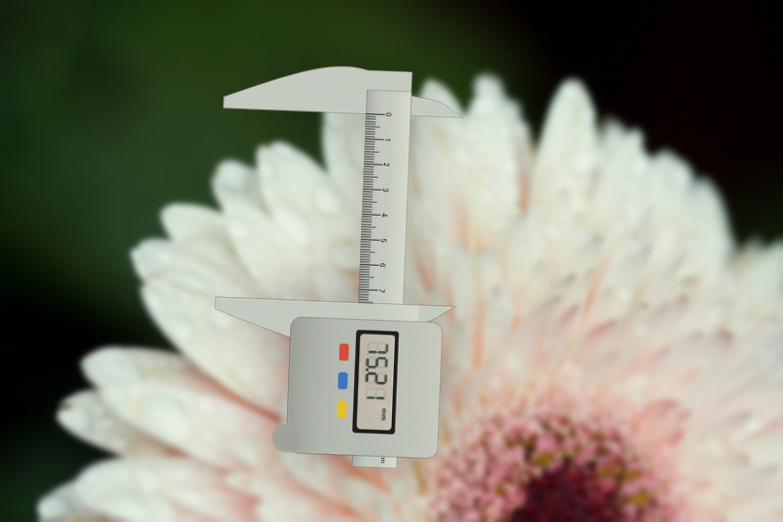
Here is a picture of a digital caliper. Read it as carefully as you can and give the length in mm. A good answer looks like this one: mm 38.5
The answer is mm 75.21
